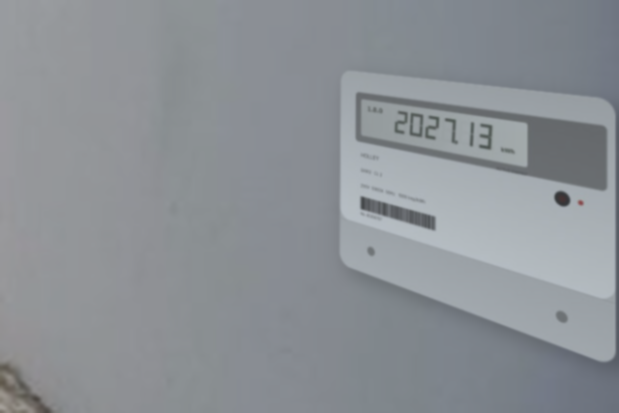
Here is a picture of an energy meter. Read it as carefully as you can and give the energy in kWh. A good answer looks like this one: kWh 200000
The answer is kWh 2027.13
